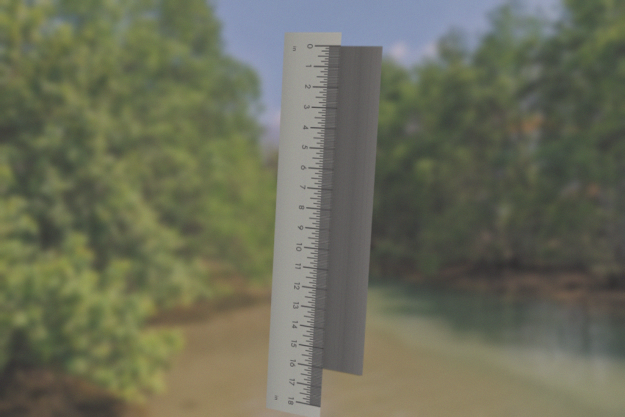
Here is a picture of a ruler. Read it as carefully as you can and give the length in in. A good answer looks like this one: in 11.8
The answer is in 16
